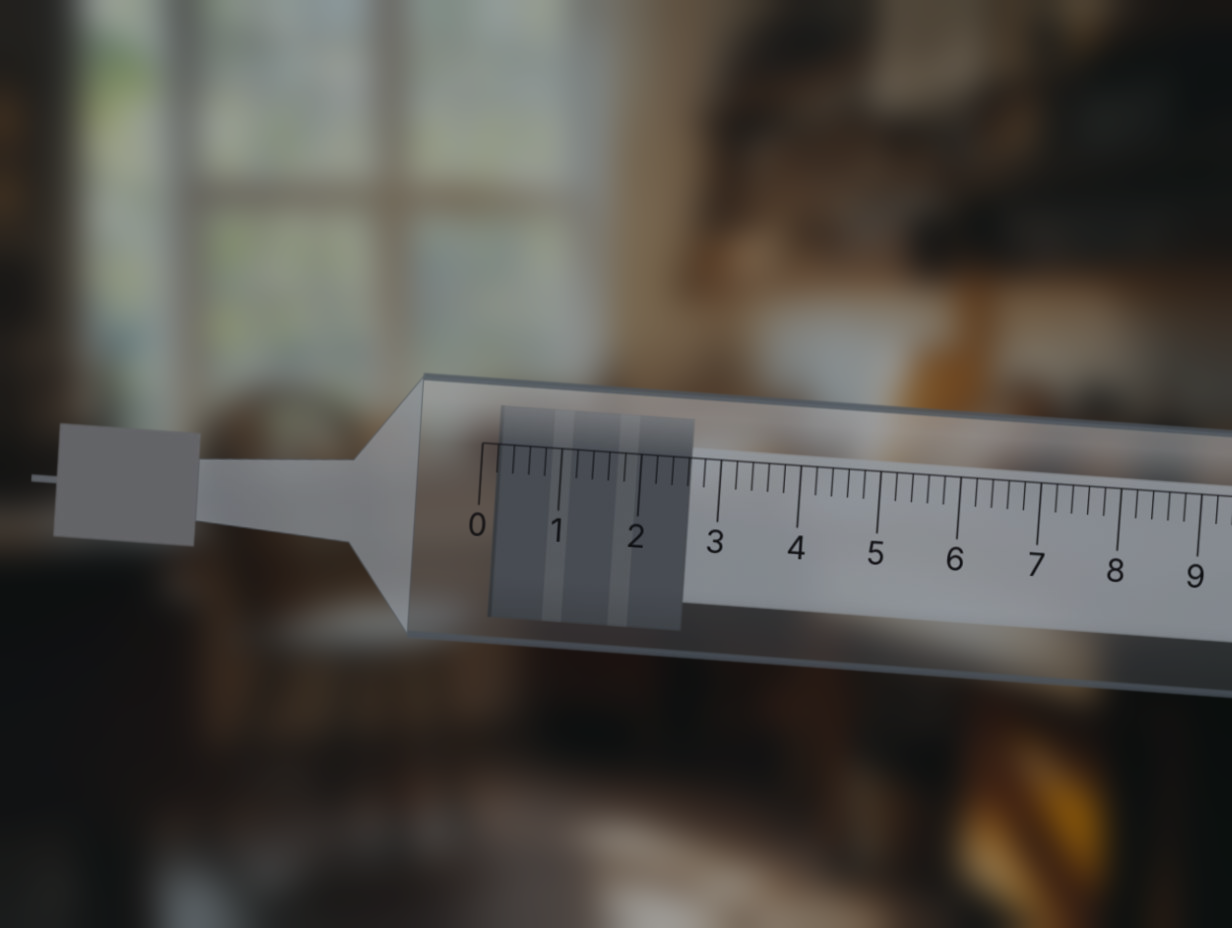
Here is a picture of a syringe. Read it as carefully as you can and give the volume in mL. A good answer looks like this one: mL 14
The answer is mL 0.2
